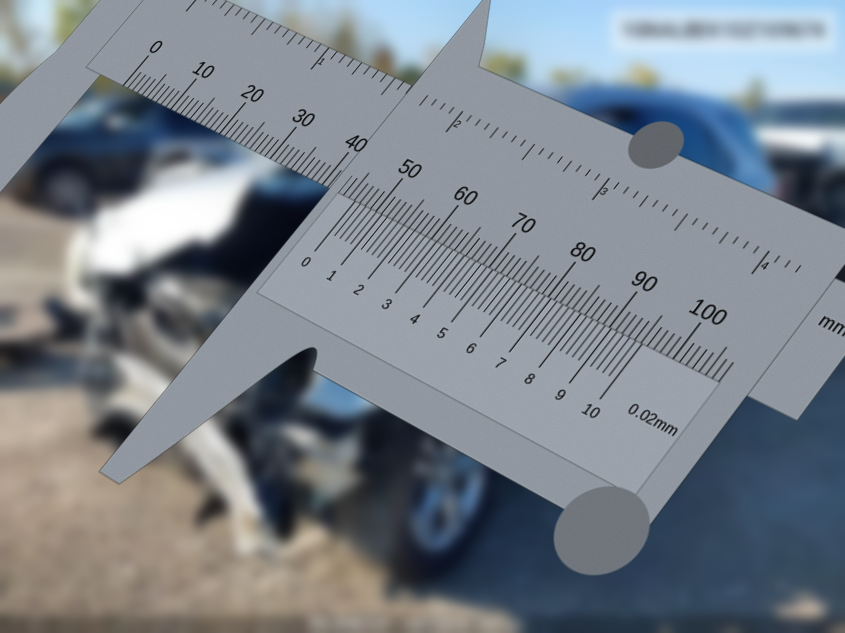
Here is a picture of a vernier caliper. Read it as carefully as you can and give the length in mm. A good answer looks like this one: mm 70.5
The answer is mm 46.2
